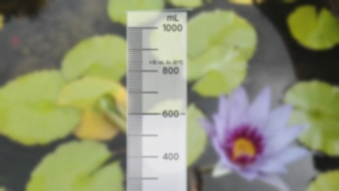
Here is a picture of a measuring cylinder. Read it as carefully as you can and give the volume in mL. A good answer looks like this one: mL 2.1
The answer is mL 600
